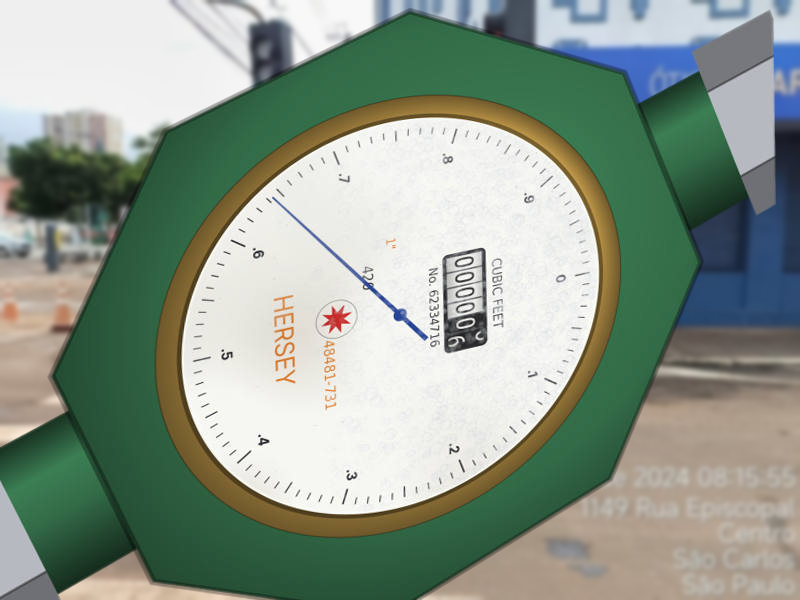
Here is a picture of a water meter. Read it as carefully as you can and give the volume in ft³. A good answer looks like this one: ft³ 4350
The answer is ft³ 5.64
